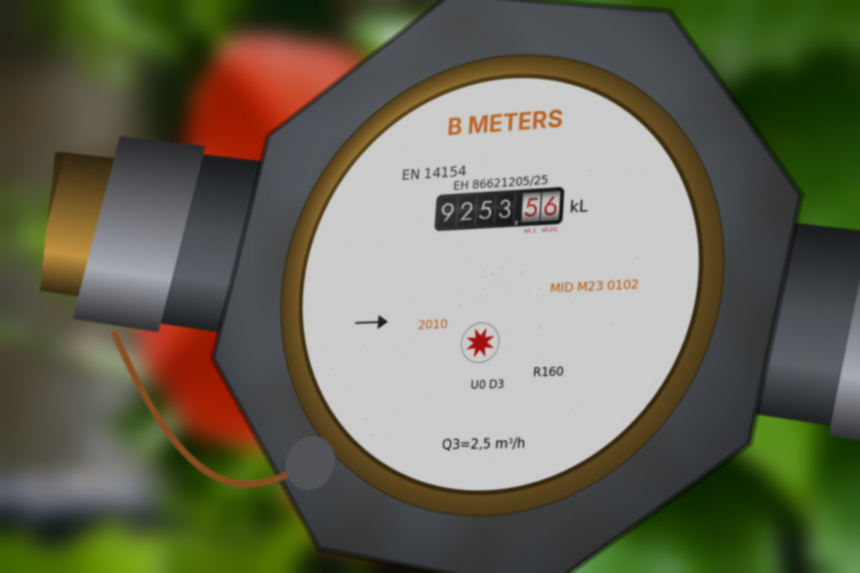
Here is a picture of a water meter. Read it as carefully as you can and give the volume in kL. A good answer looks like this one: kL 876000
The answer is kL 9253.56
